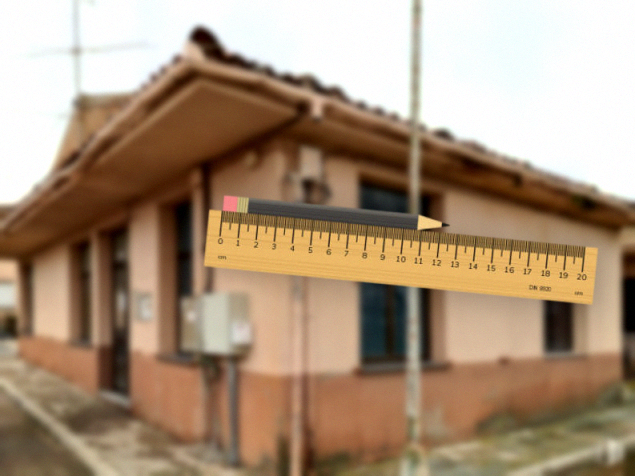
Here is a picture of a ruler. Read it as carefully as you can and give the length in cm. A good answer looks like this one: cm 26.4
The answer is cm 12.5
